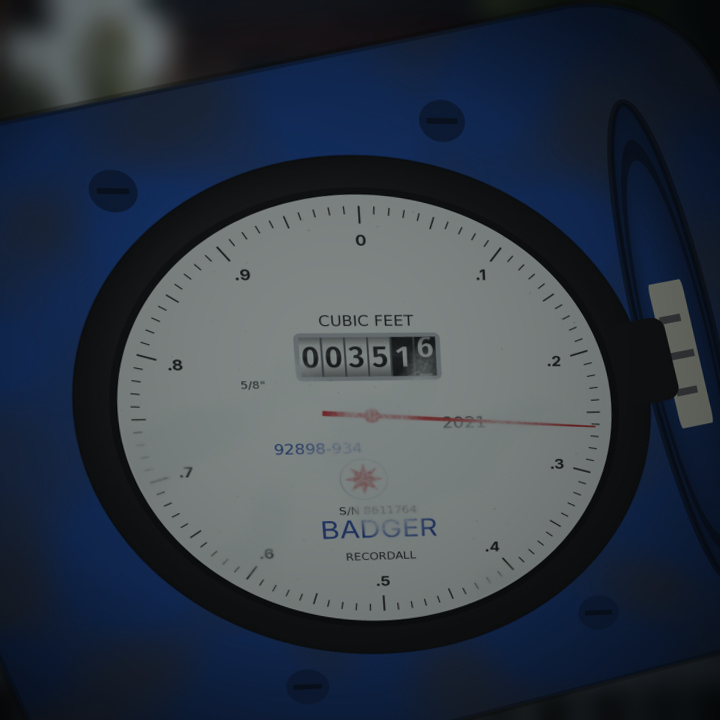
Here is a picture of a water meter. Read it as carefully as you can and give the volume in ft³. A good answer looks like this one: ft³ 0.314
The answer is ft³ 3516.26
